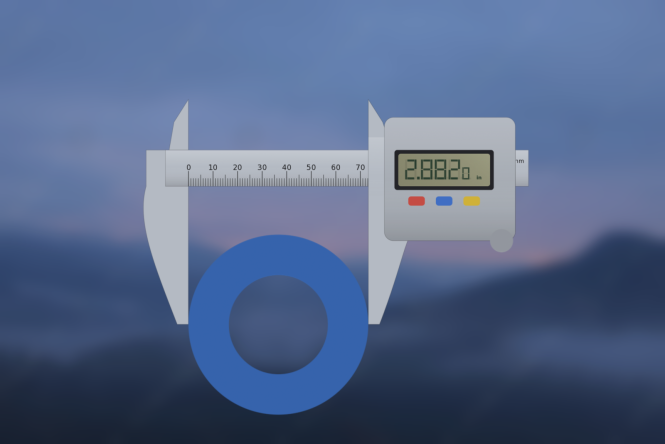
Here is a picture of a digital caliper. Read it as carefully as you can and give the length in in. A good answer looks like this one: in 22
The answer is in 2.8820
